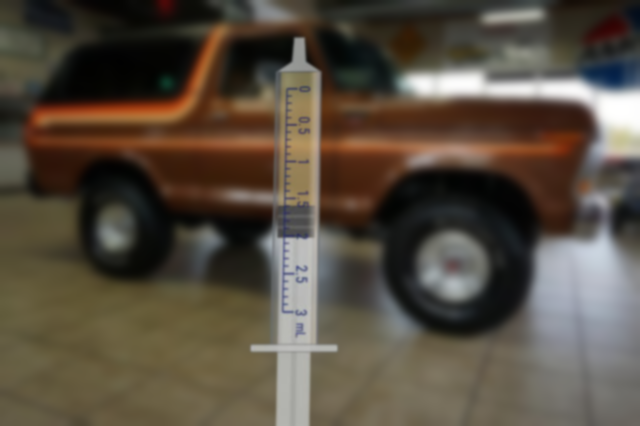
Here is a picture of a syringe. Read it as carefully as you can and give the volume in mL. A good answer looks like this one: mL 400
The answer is mL 1.6
